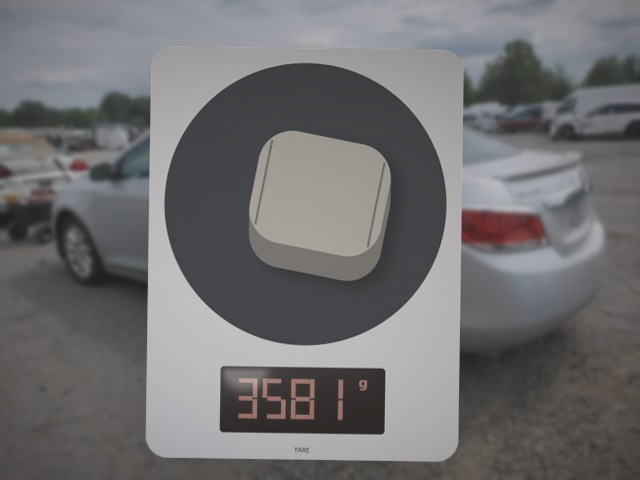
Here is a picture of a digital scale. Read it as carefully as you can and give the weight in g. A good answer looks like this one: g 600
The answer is g 3581
